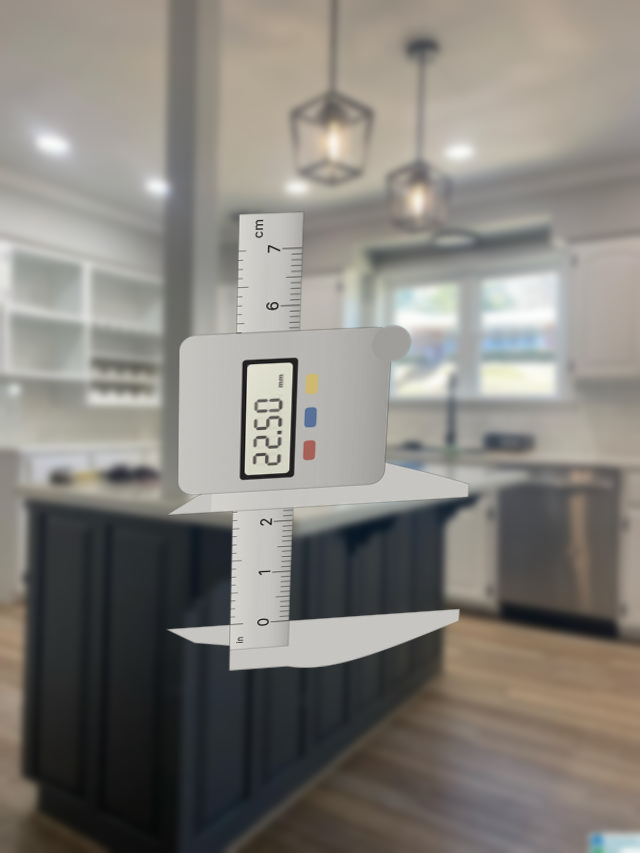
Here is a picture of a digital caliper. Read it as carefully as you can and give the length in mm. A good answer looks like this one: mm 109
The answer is mm 22.50
